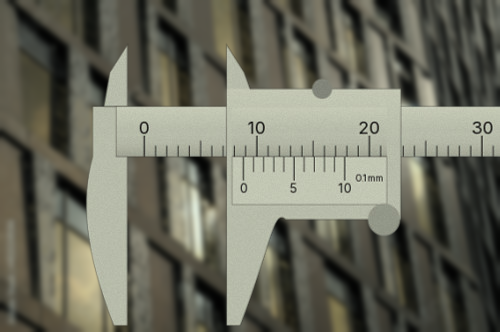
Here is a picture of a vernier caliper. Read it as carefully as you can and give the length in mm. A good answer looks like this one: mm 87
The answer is mm 8.8
